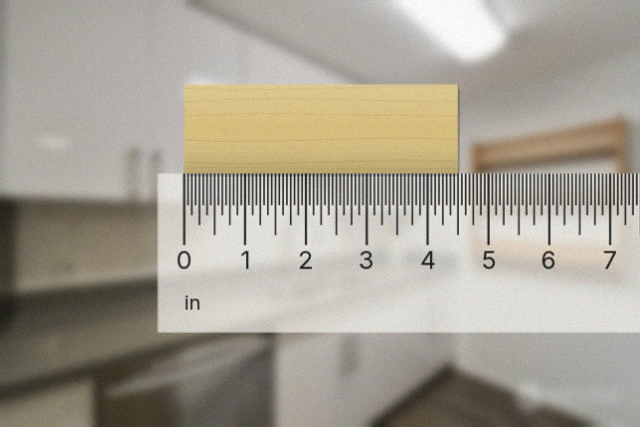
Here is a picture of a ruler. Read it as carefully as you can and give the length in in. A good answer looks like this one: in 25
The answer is in 4.5
